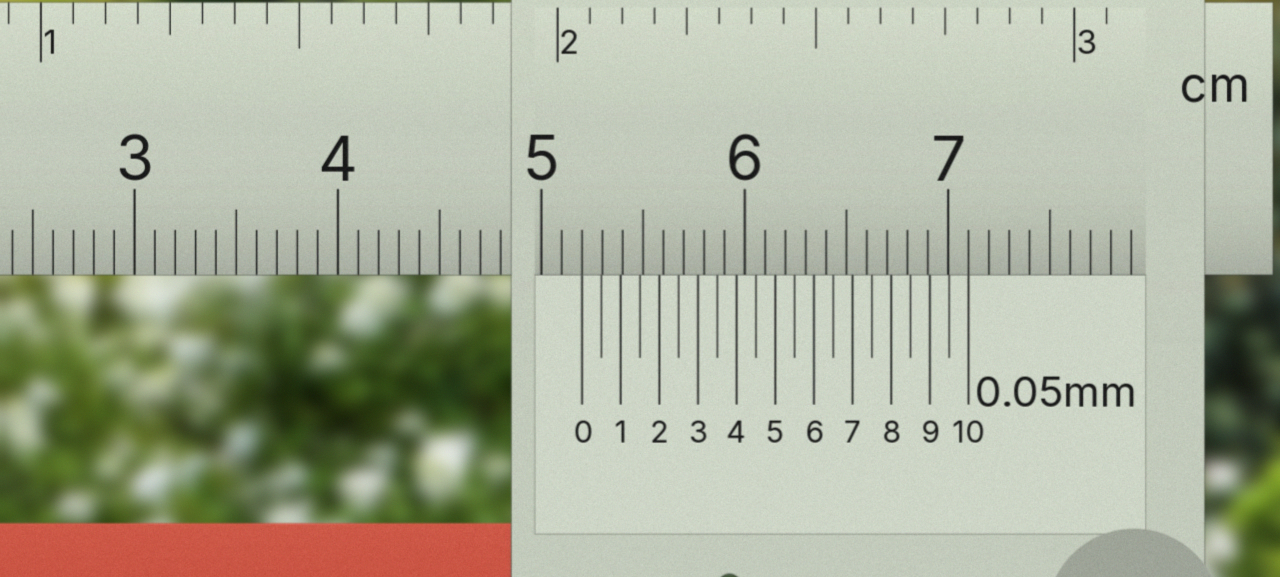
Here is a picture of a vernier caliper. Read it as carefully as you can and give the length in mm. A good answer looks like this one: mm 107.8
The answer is mm 52.0
